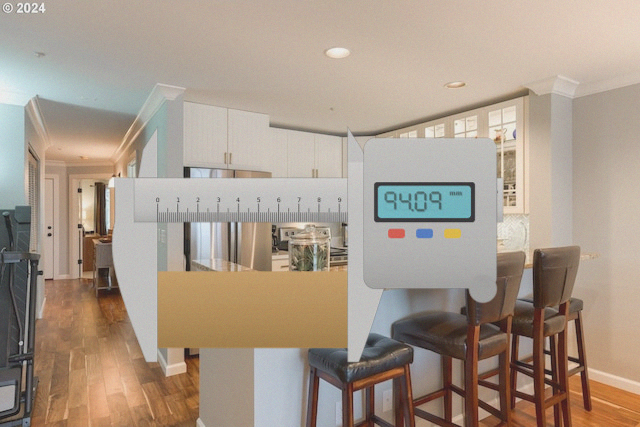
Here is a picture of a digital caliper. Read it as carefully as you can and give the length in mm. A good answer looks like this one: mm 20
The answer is mm 94.09
